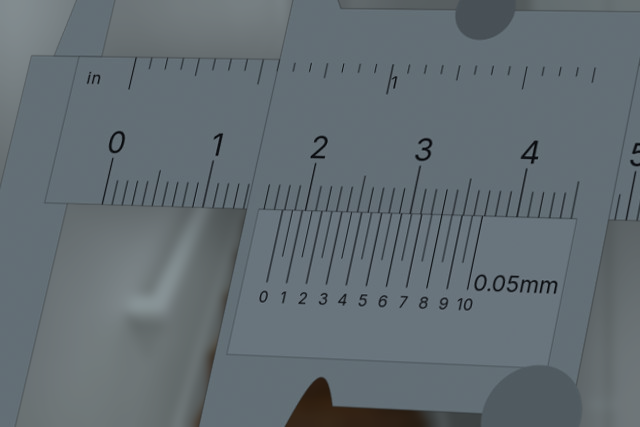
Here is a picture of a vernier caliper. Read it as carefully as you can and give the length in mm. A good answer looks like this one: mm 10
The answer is mm 17.8
